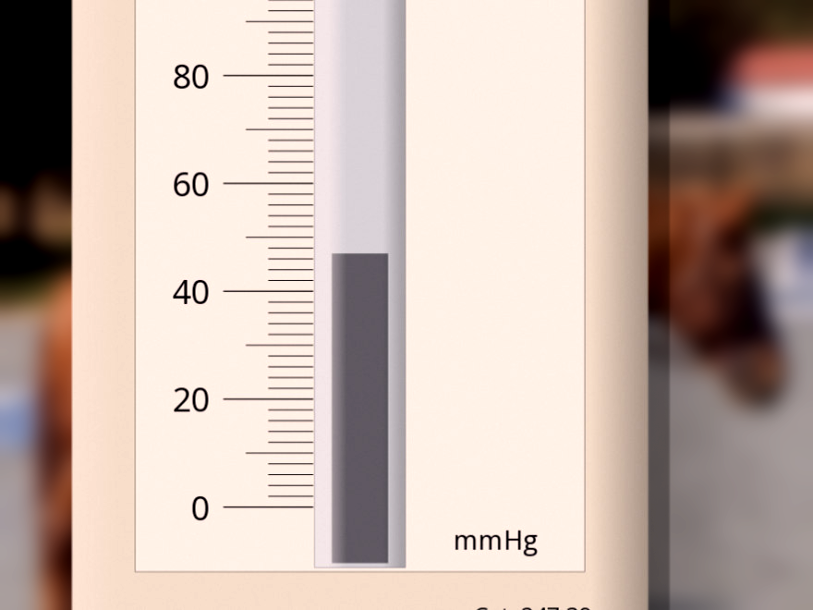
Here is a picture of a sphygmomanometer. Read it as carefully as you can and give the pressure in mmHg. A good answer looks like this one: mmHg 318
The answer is mmHg 47
